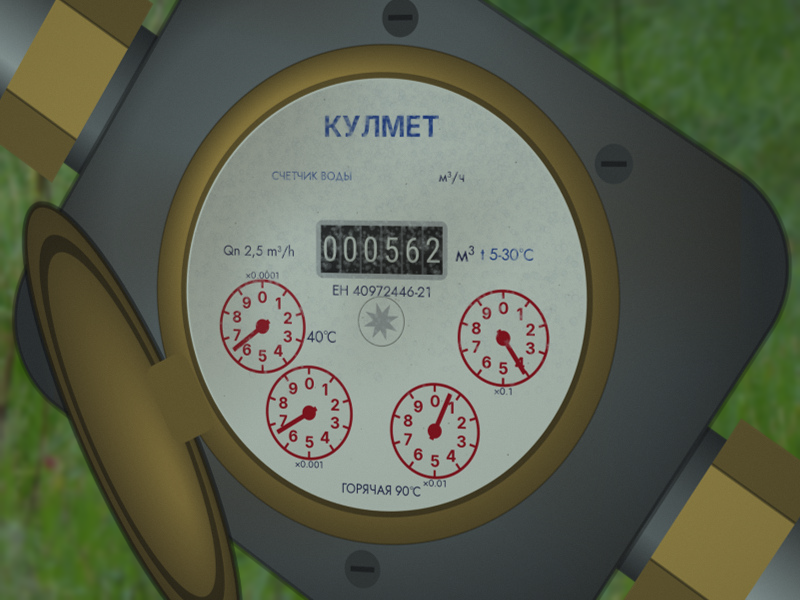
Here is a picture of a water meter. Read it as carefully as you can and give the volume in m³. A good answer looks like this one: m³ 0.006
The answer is m³ 562.4066
